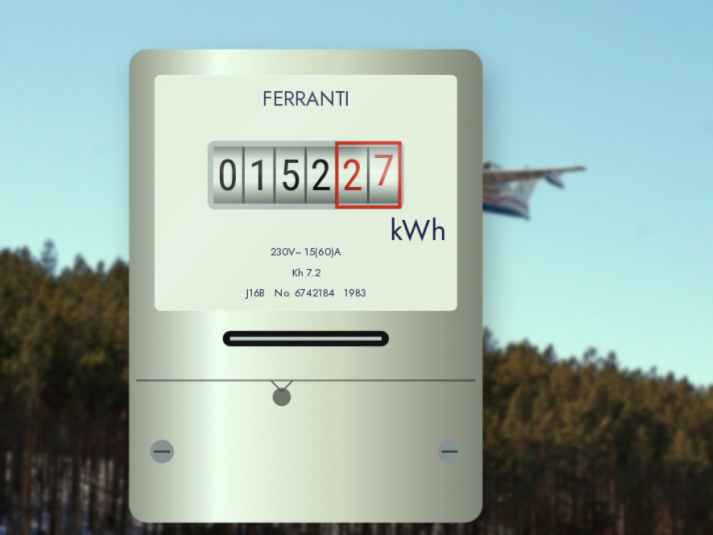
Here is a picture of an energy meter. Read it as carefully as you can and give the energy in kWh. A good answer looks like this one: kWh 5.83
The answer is kWh 152.27
